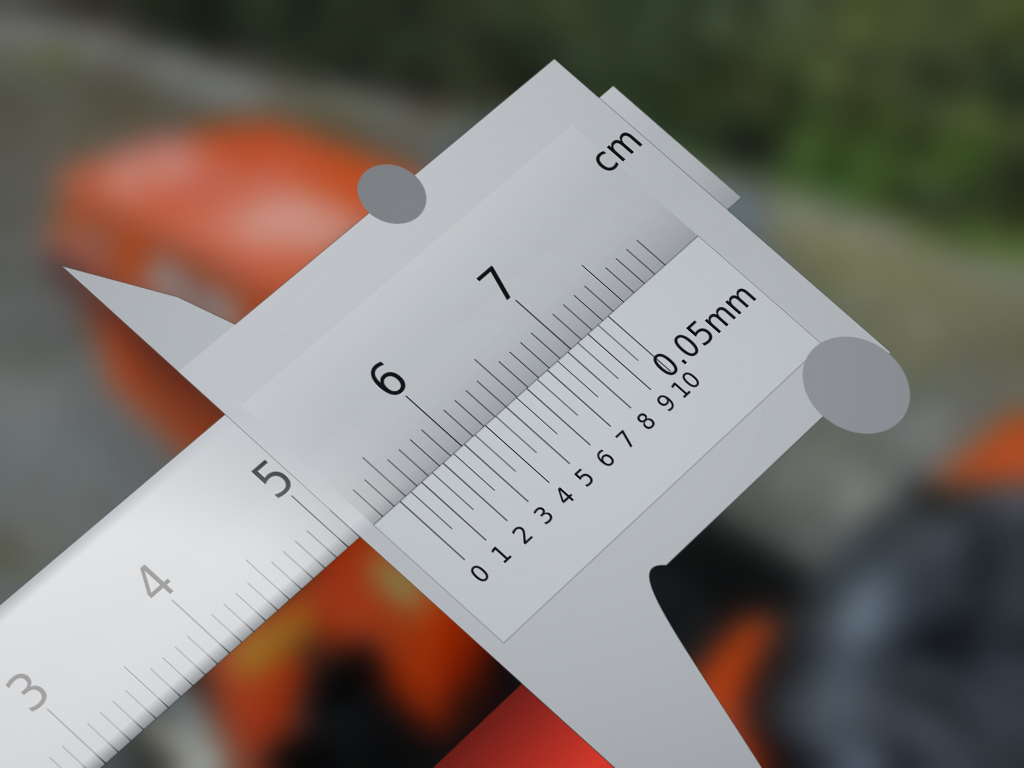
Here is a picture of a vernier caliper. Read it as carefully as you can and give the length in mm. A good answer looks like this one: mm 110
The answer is mm 54.5
